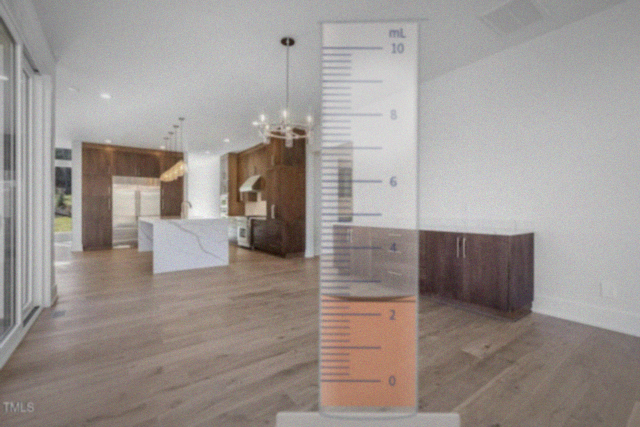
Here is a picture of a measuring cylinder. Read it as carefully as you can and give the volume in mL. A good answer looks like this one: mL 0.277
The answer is mL 2.4
